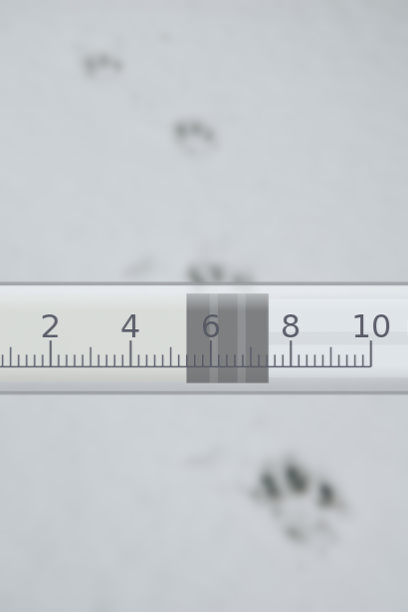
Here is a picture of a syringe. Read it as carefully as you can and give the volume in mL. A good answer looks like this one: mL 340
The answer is mL 5.4
